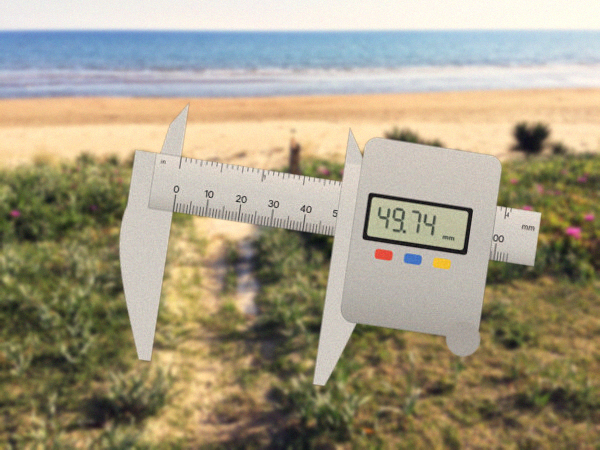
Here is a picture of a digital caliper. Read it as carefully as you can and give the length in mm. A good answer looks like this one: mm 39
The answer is mm 49.74
